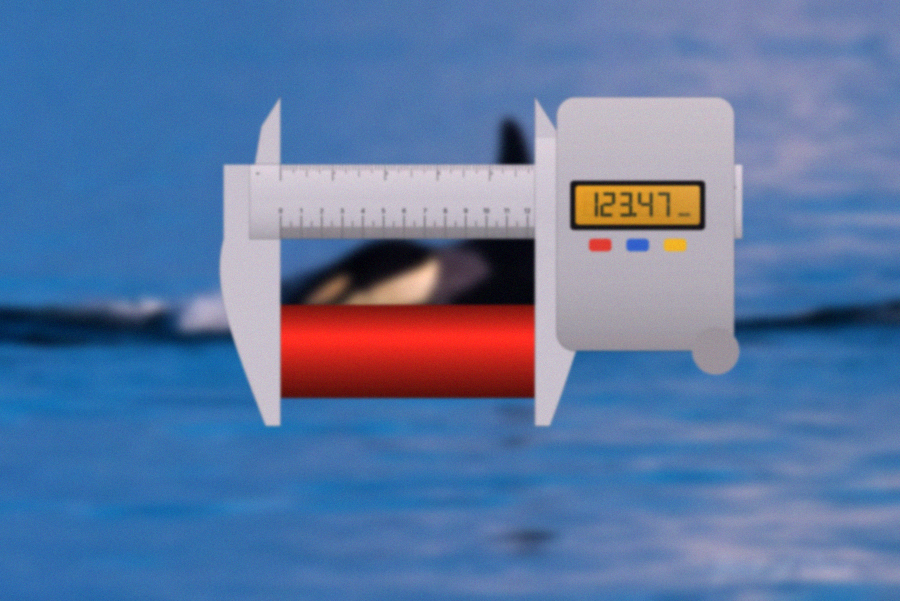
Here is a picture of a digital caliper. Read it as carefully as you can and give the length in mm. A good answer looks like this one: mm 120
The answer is mm 123.47
